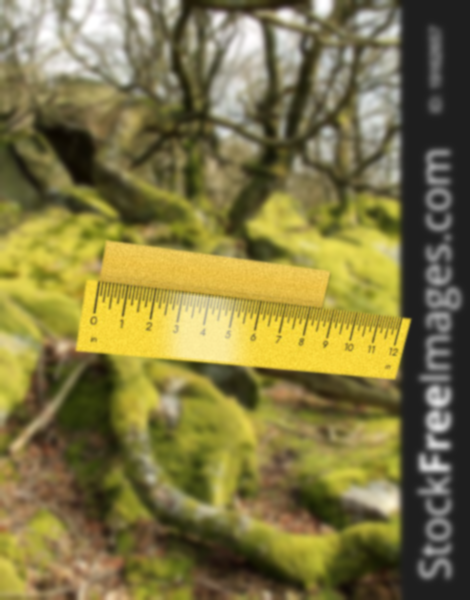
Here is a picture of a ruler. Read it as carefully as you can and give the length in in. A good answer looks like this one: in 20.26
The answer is in 8.5
